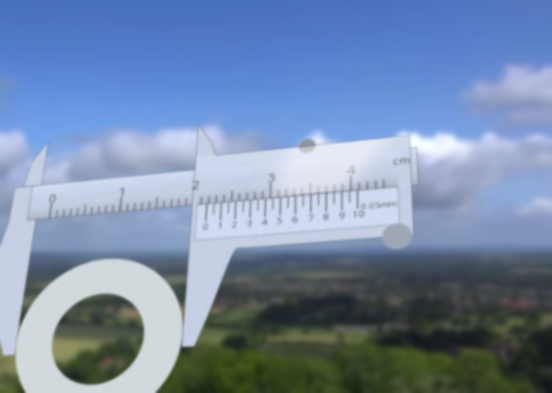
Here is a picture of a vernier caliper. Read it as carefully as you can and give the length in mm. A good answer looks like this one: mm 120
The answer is mm 21.8
